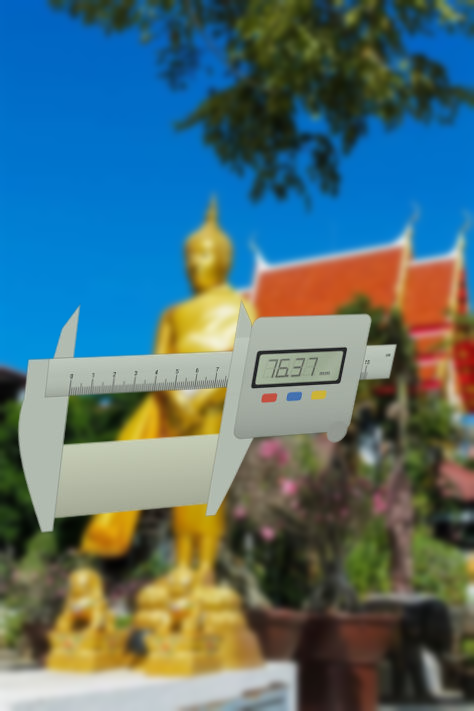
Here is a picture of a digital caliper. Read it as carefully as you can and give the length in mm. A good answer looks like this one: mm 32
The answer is mm 76.37
